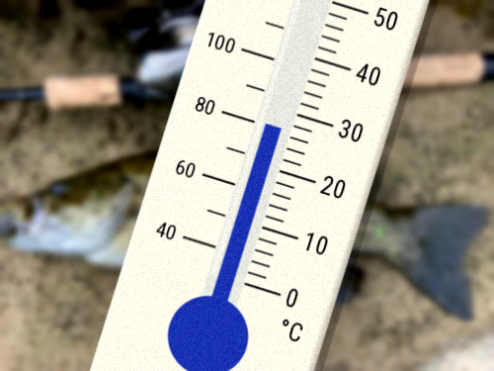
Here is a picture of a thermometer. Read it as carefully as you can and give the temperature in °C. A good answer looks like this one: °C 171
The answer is °C 27
